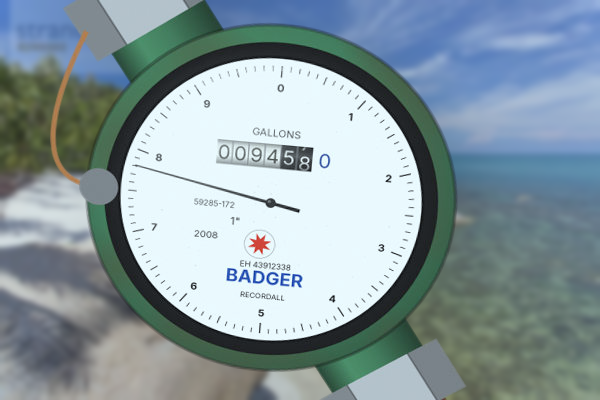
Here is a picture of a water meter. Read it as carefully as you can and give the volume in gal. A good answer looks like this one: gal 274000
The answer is gal 94577.8
